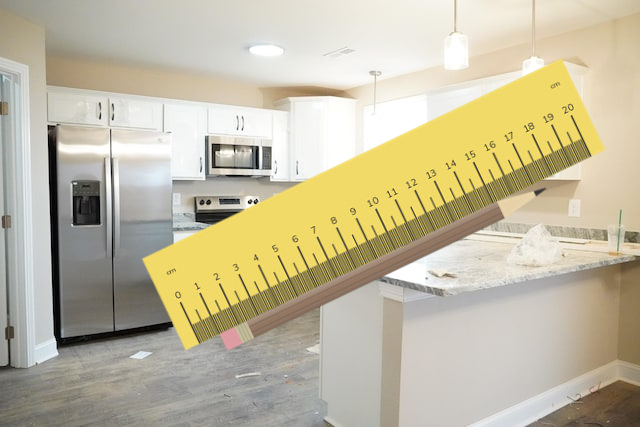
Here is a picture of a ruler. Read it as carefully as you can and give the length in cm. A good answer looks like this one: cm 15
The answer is cm 16.5
